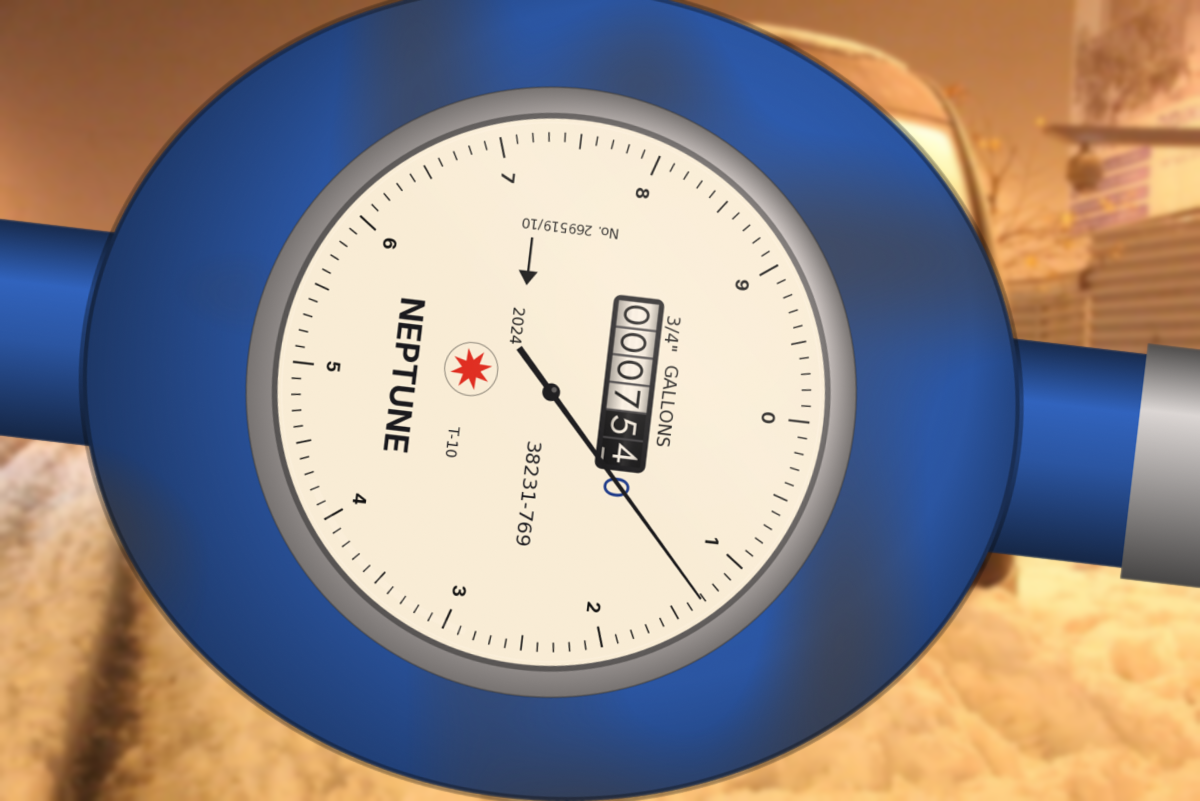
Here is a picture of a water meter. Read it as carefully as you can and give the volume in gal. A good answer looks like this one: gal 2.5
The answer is gal 7541.3
